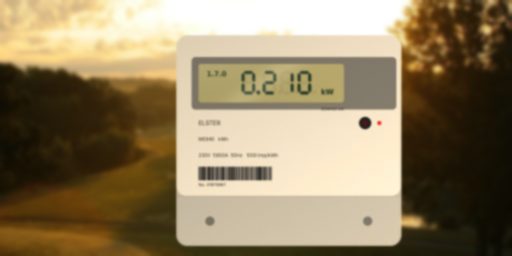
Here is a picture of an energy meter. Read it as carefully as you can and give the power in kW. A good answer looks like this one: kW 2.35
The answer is kW 0.210
